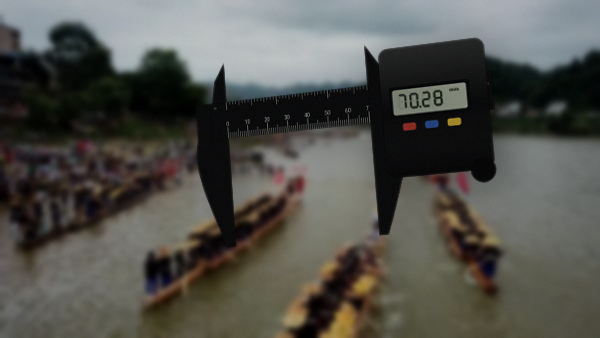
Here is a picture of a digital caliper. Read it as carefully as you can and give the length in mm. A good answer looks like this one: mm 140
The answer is mm 70.28
